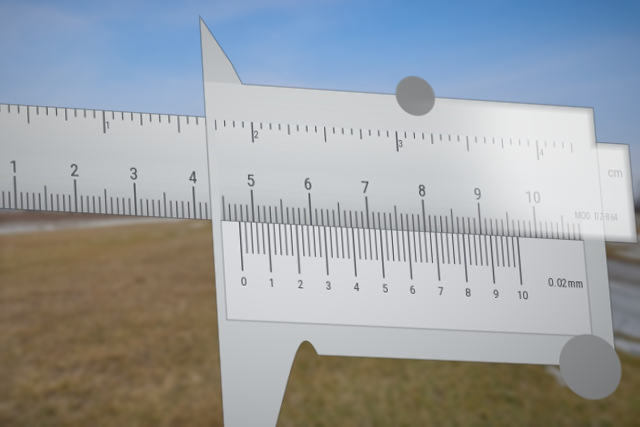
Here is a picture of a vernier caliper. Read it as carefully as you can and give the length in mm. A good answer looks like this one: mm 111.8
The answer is mm 47.6
